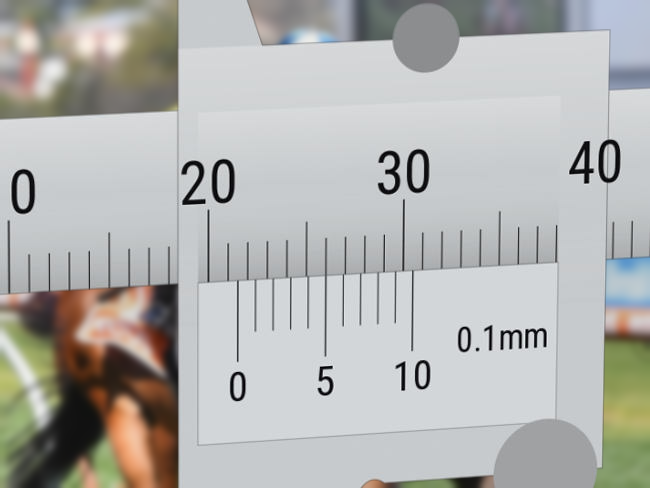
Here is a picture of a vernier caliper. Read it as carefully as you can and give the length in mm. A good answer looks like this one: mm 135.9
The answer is mm 21.5
